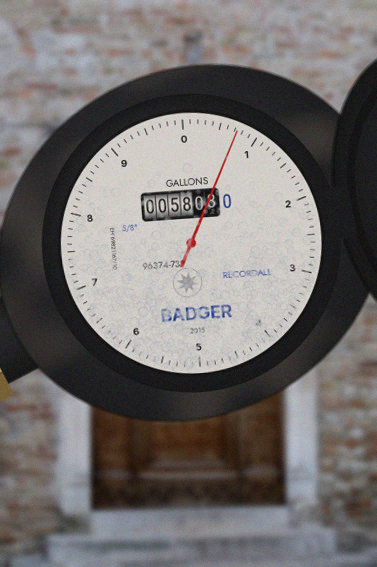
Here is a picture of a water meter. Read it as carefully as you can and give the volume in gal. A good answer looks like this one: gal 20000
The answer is gal 58080.7
